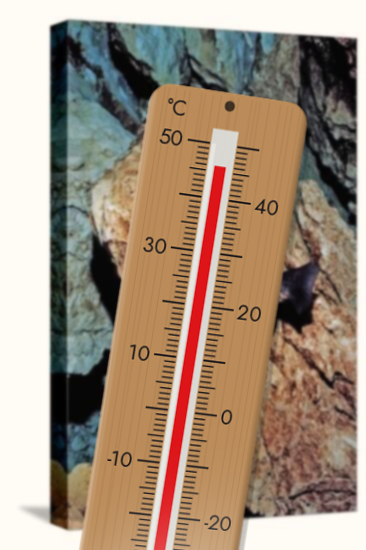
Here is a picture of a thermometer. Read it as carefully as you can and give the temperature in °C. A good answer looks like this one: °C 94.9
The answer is °C 46
